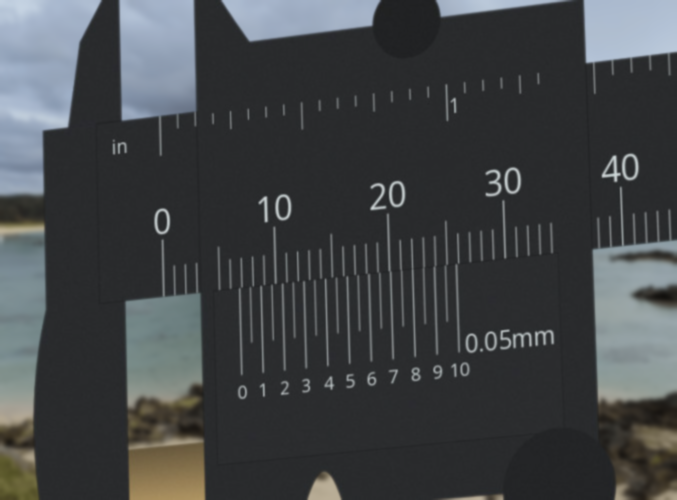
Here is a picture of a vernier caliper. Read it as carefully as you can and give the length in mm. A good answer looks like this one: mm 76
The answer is mm 6.8
